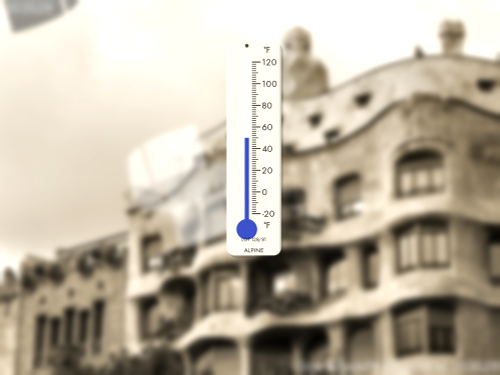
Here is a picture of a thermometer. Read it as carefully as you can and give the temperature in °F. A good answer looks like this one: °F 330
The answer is °F 50
